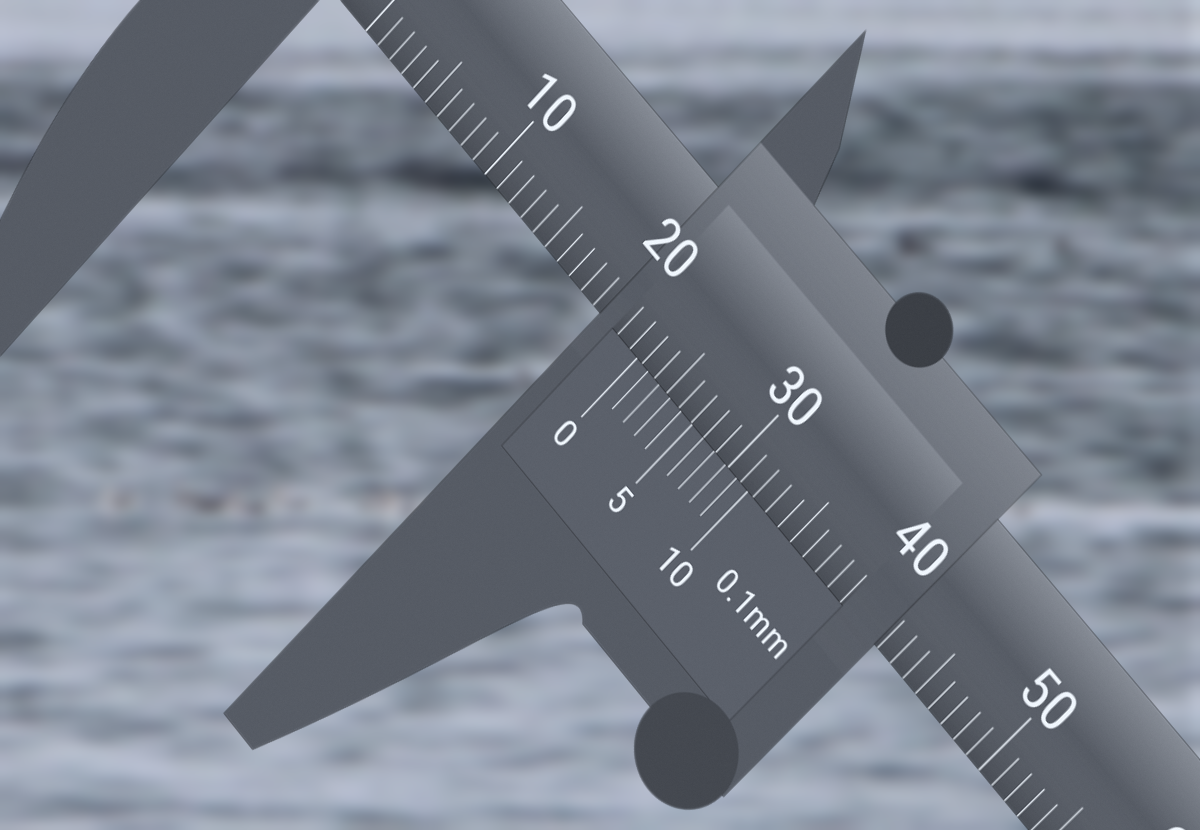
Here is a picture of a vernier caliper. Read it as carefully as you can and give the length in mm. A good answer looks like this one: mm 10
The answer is mm 22.6
